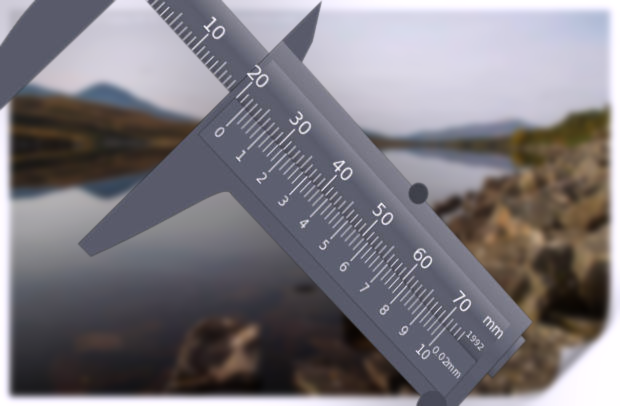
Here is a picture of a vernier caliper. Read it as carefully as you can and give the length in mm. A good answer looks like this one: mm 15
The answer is mm 22.0
